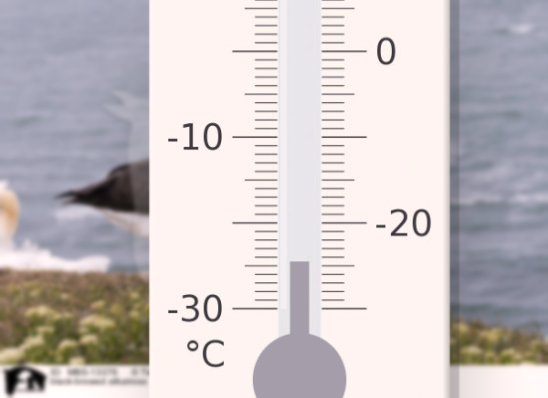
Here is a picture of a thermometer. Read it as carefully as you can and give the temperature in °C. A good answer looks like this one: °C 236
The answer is °C -24.5
